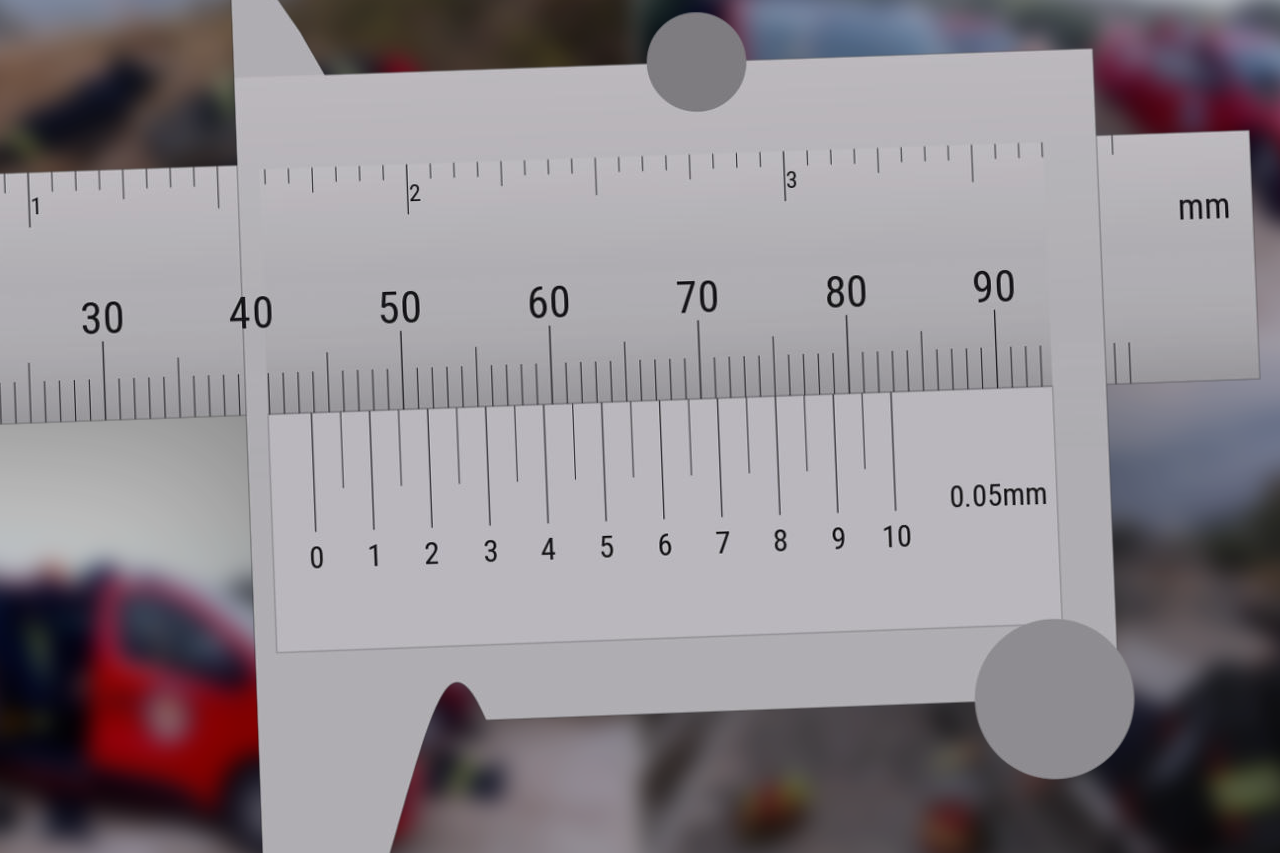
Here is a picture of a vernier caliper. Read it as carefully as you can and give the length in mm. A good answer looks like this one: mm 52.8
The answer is mm 43.8
